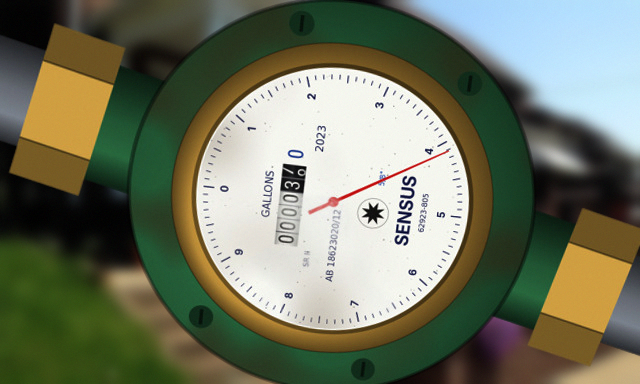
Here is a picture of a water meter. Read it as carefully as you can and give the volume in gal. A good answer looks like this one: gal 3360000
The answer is gal 374.1
